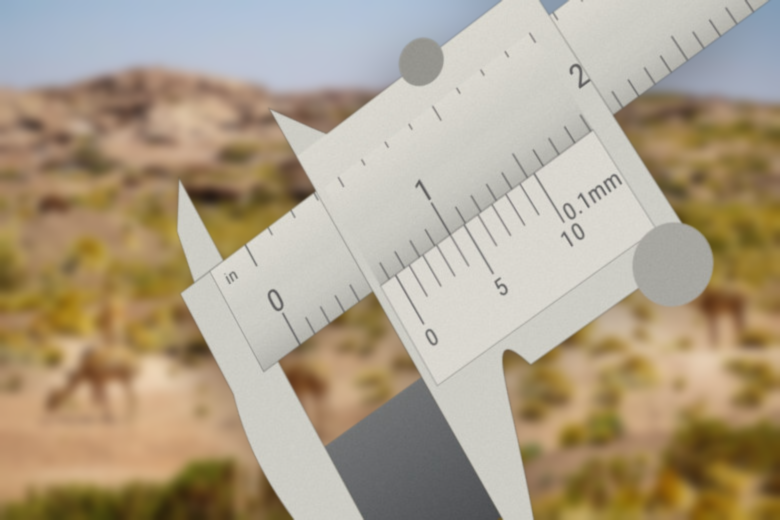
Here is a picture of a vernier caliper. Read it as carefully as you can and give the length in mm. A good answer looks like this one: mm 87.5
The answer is mm 6.4
